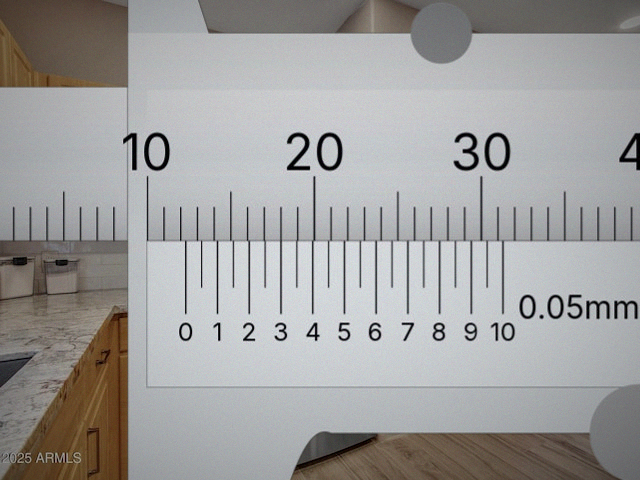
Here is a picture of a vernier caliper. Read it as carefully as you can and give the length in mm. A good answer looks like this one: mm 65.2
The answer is mm 12.3
